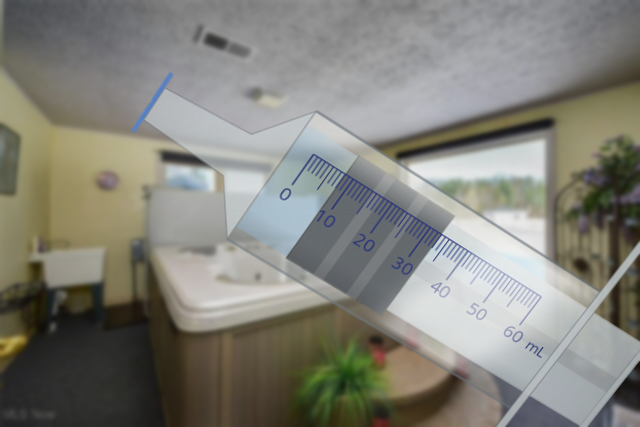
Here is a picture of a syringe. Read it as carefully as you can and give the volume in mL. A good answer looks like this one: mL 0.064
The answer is mL 8
